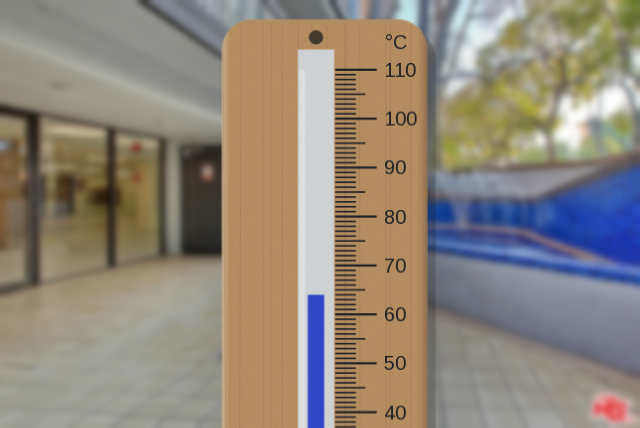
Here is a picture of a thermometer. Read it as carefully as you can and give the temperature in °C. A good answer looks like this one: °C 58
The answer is °C 64
